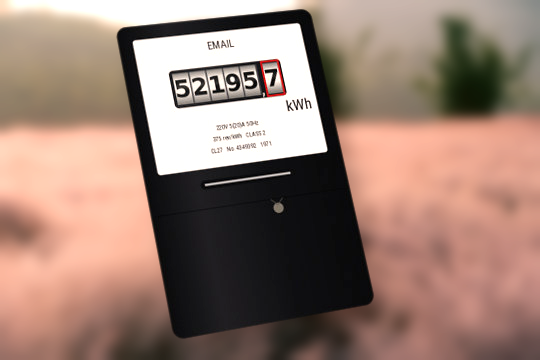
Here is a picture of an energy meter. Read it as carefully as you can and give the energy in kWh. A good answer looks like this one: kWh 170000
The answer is kWh 52195.7
